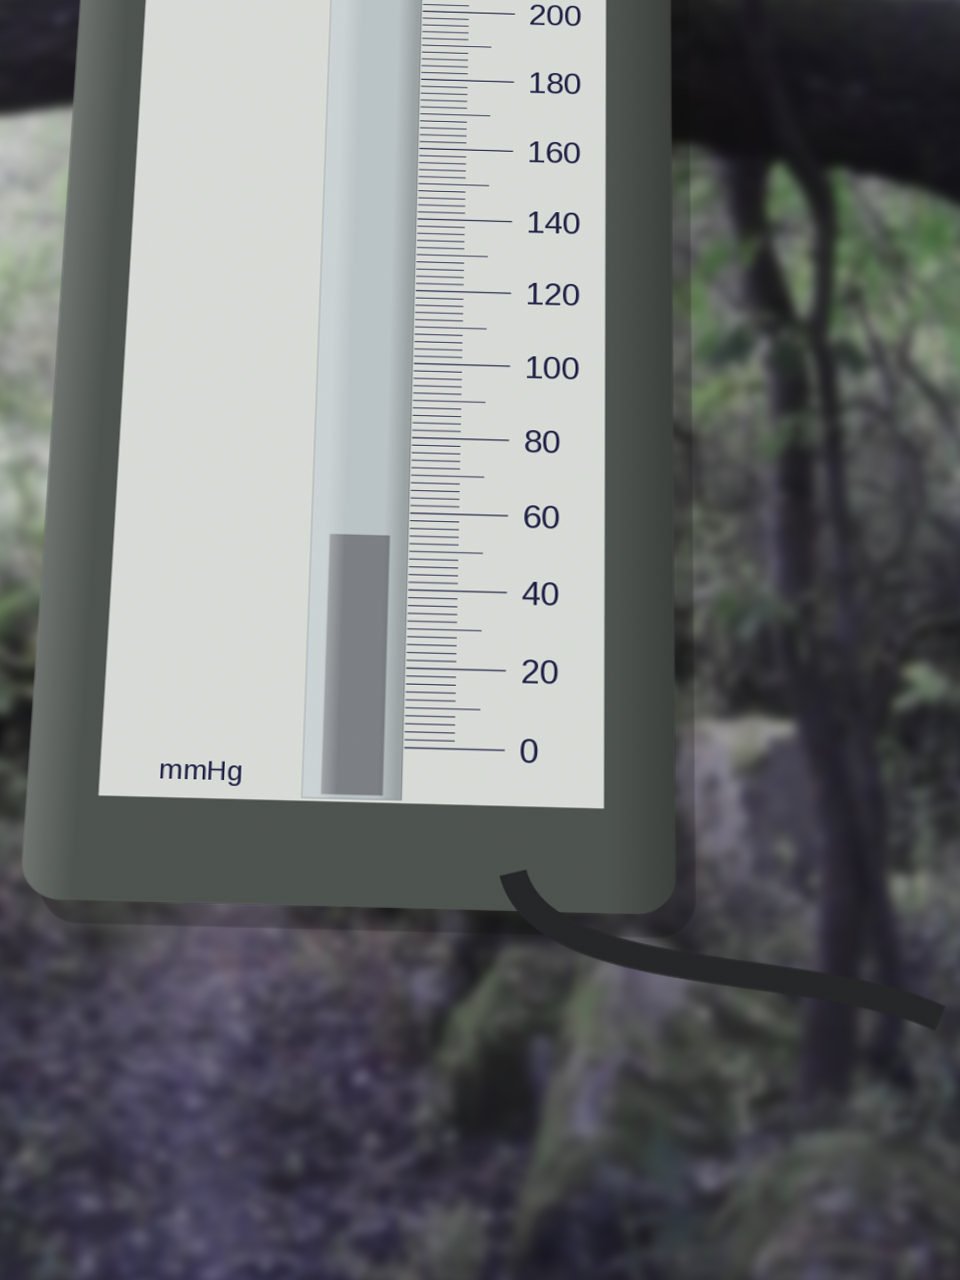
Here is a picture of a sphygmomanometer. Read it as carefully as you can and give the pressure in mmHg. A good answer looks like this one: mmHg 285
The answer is mmHg 54
